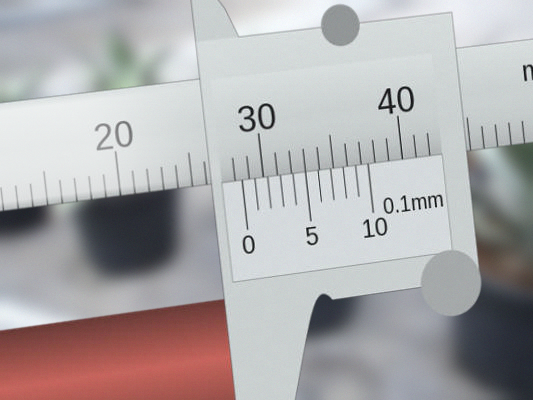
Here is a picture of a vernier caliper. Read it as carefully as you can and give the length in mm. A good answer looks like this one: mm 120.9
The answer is mm 28.5
